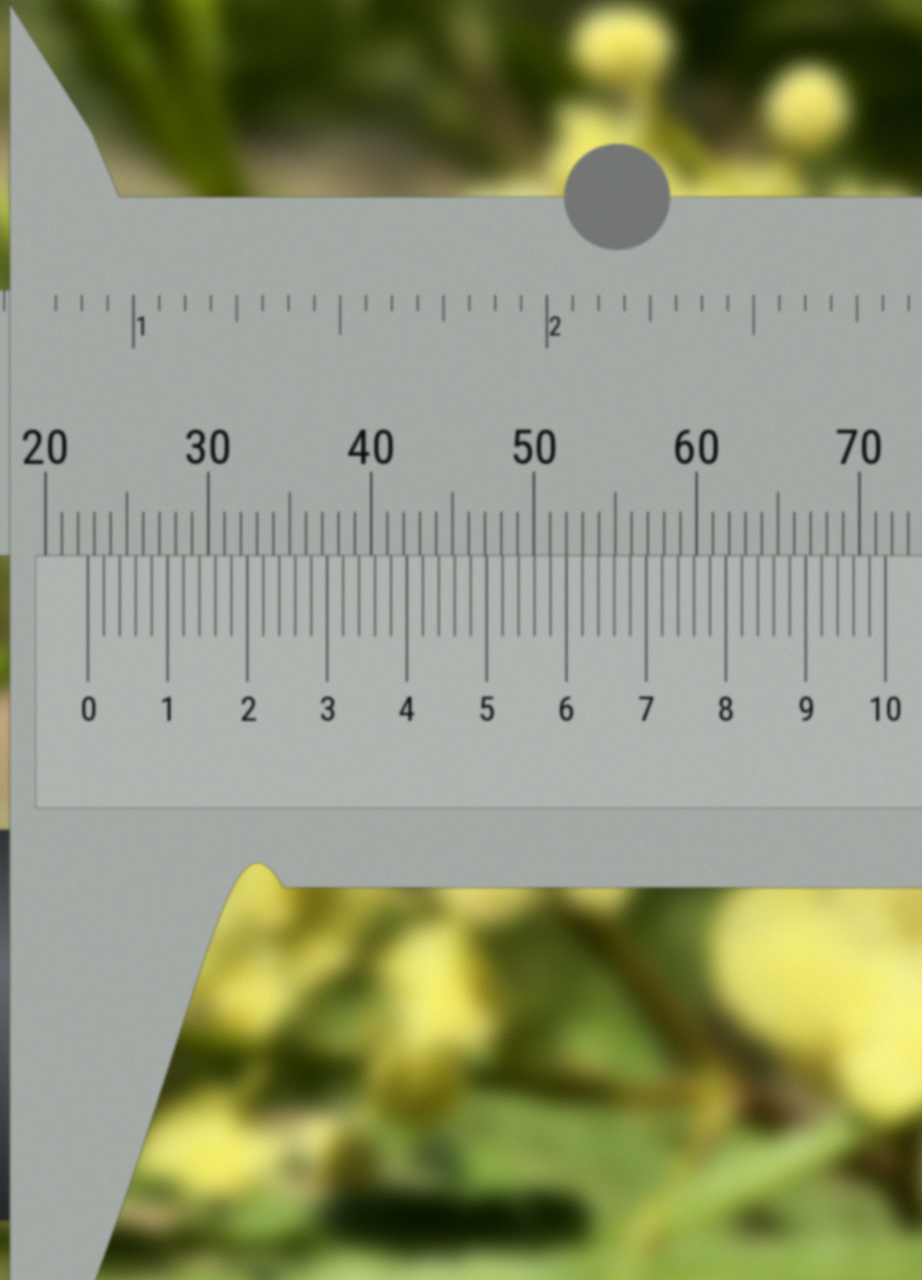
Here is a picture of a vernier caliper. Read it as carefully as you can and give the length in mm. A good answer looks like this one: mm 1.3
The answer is mm 22.6
